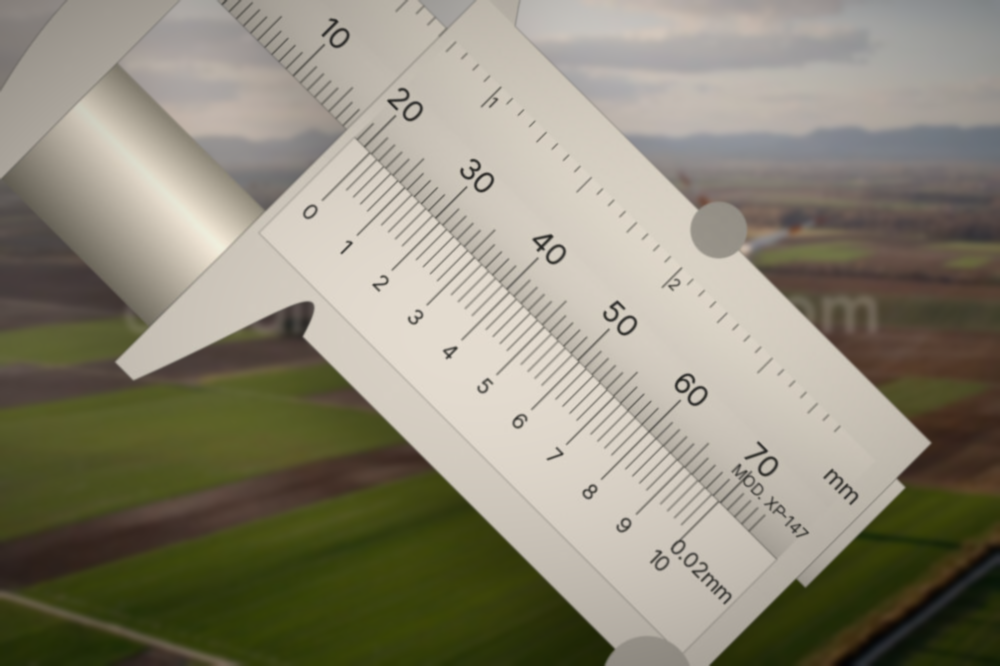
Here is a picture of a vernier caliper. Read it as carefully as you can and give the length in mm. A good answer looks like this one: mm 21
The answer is mm 20.8
